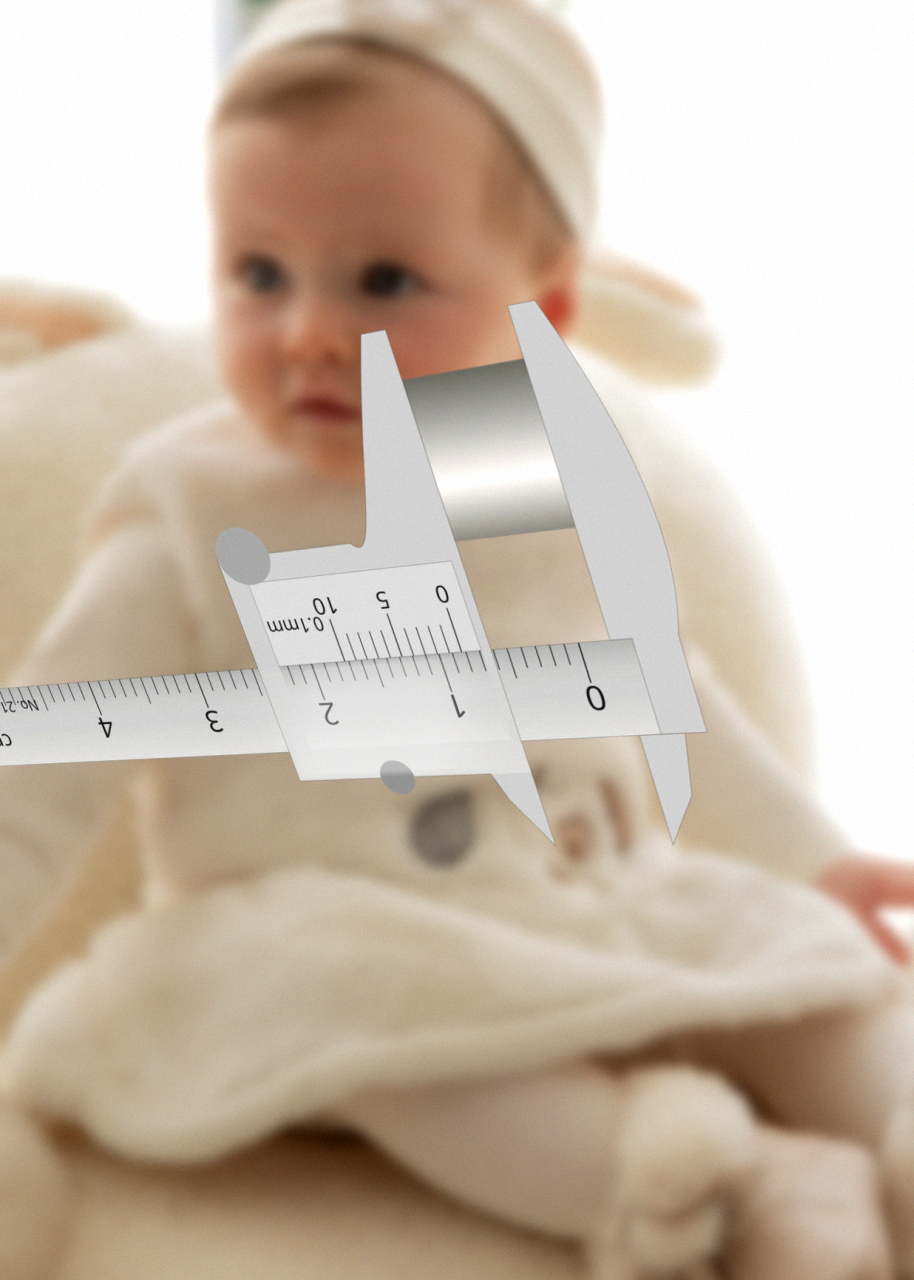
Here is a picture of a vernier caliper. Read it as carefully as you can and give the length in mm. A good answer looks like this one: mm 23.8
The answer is mm 8.3
